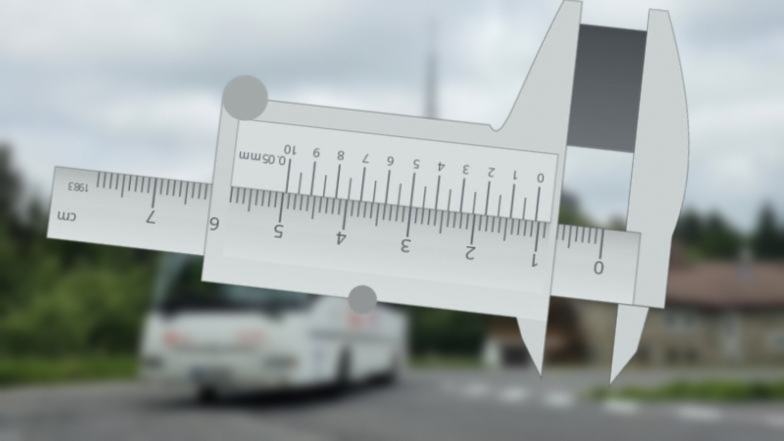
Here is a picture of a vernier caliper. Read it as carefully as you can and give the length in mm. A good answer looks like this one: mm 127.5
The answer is mm 10.5
